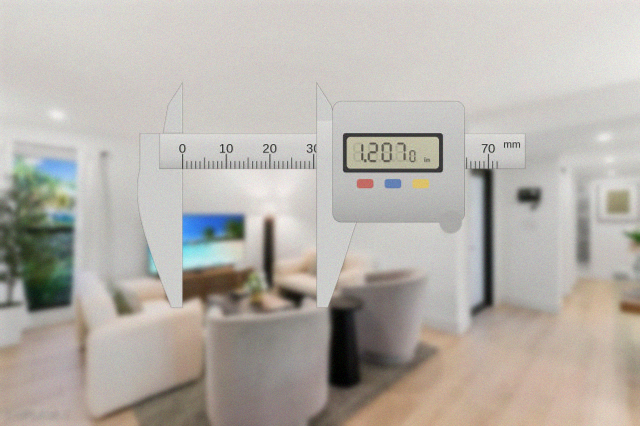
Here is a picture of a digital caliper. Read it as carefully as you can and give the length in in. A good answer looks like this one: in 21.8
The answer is in 1.2070
